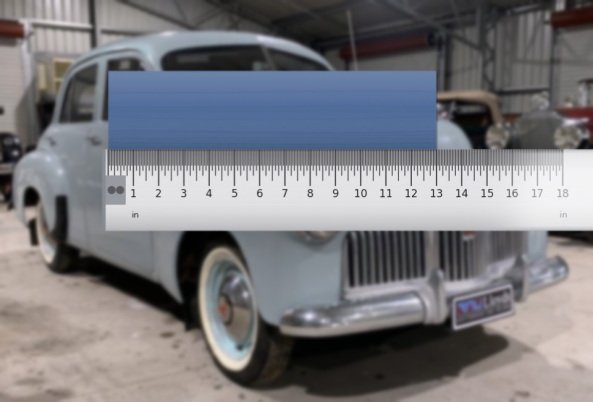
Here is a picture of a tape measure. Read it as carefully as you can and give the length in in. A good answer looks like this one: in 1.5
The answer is in 13
